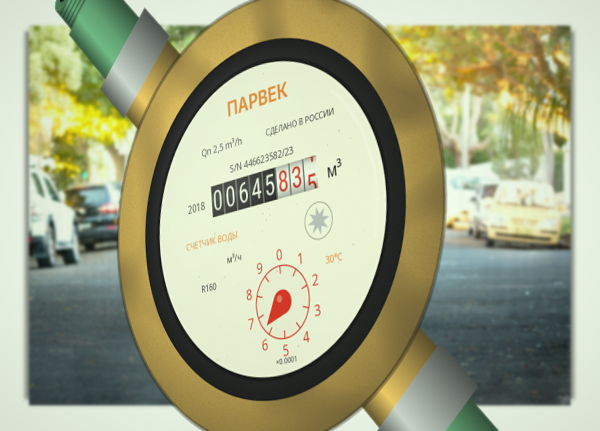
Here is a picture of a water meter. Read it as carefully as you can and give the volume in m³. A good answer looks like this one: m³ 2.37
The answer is m³ 645.8346
